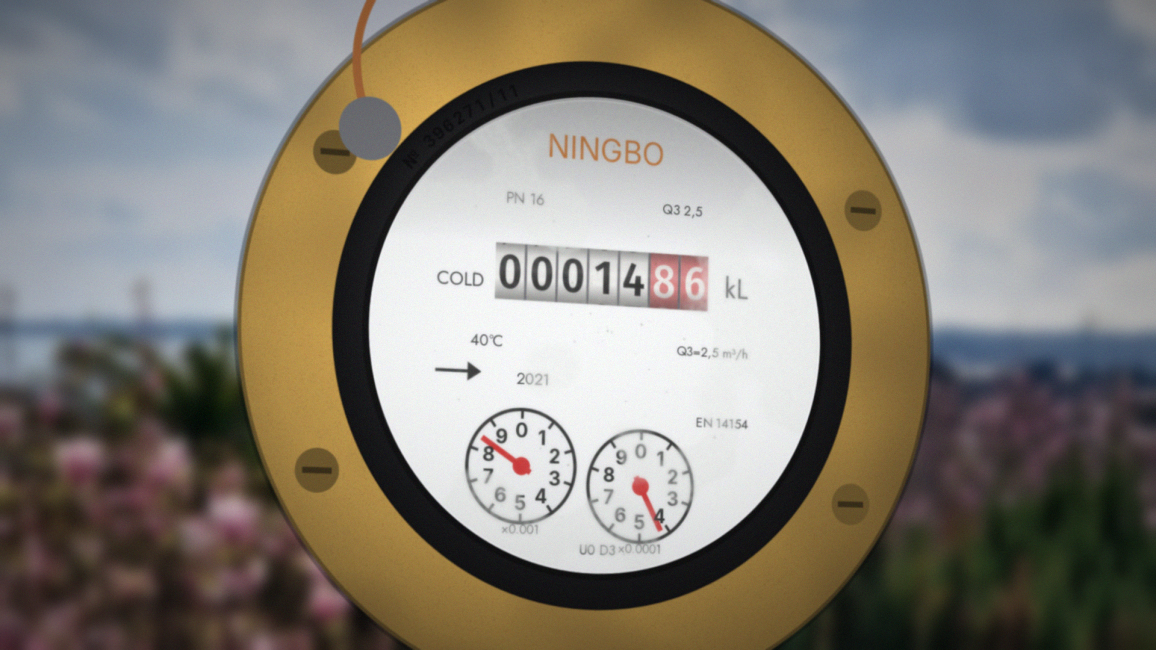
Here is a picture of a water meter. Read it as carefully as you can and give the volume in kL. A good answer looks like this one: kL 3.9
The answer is kL 14.8684
